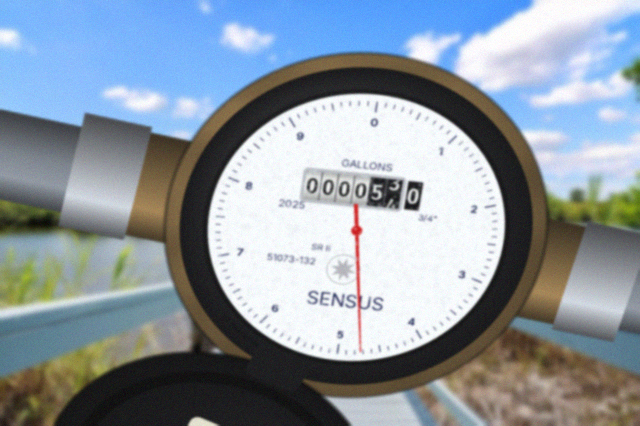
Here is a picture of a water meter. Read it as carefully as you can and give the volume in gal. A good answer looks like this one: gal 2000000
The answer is gal 534.7
